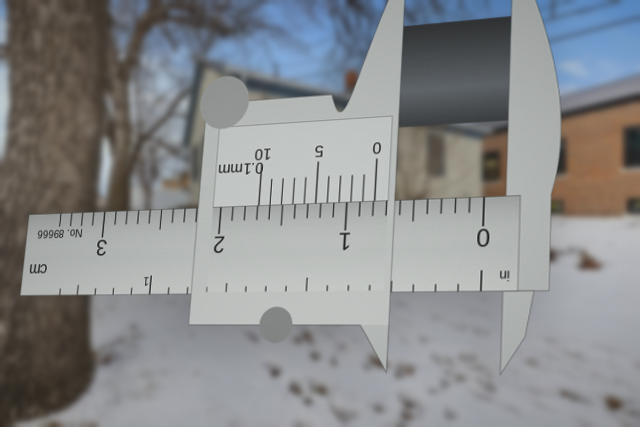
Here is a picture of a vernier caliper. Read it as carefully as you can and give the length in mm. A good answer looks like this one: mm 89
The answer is mm 7.9
